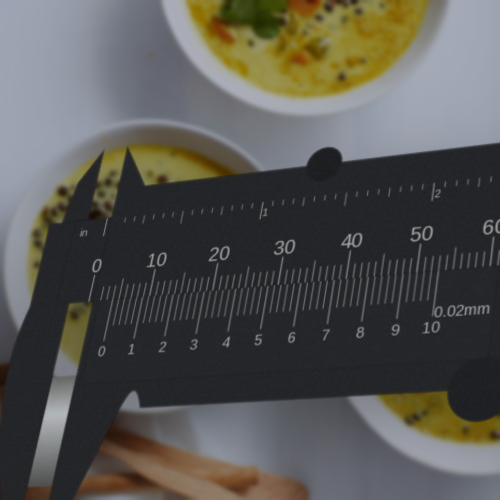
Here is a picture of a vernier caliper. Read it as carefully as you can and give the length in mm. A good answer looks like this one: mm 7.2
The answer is mm 4.0
